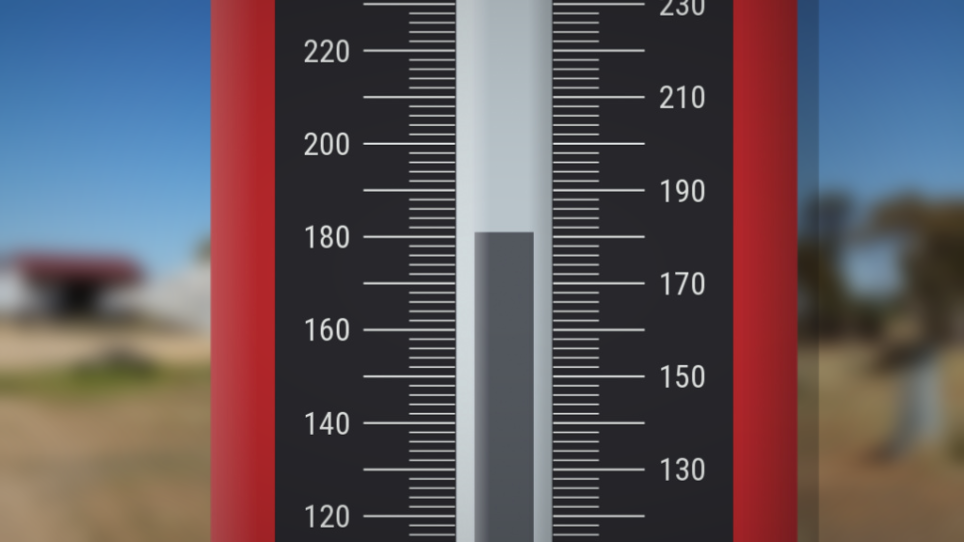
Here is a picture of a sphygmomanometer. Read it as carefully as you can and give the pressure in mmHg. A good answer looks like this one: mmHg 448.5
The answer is mmHg 181
